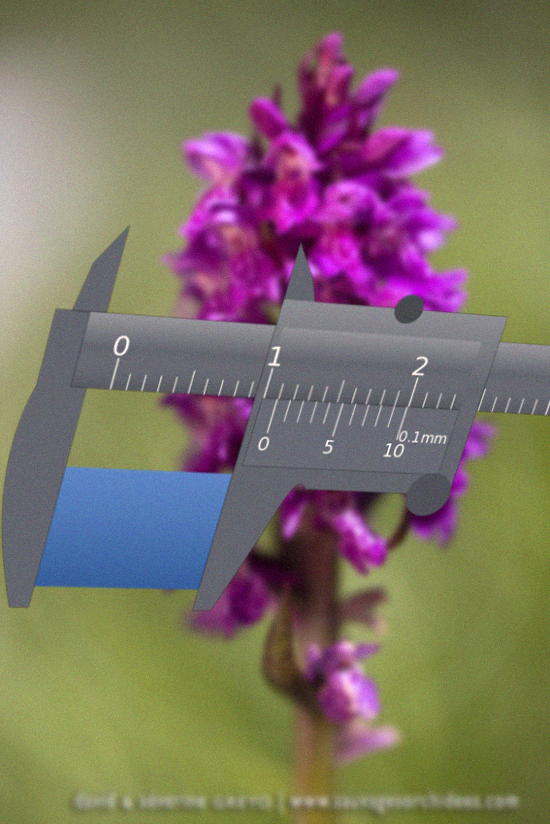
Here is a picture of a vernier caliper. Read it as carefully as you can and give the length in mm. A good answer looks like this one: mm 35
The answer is mm 10.9
